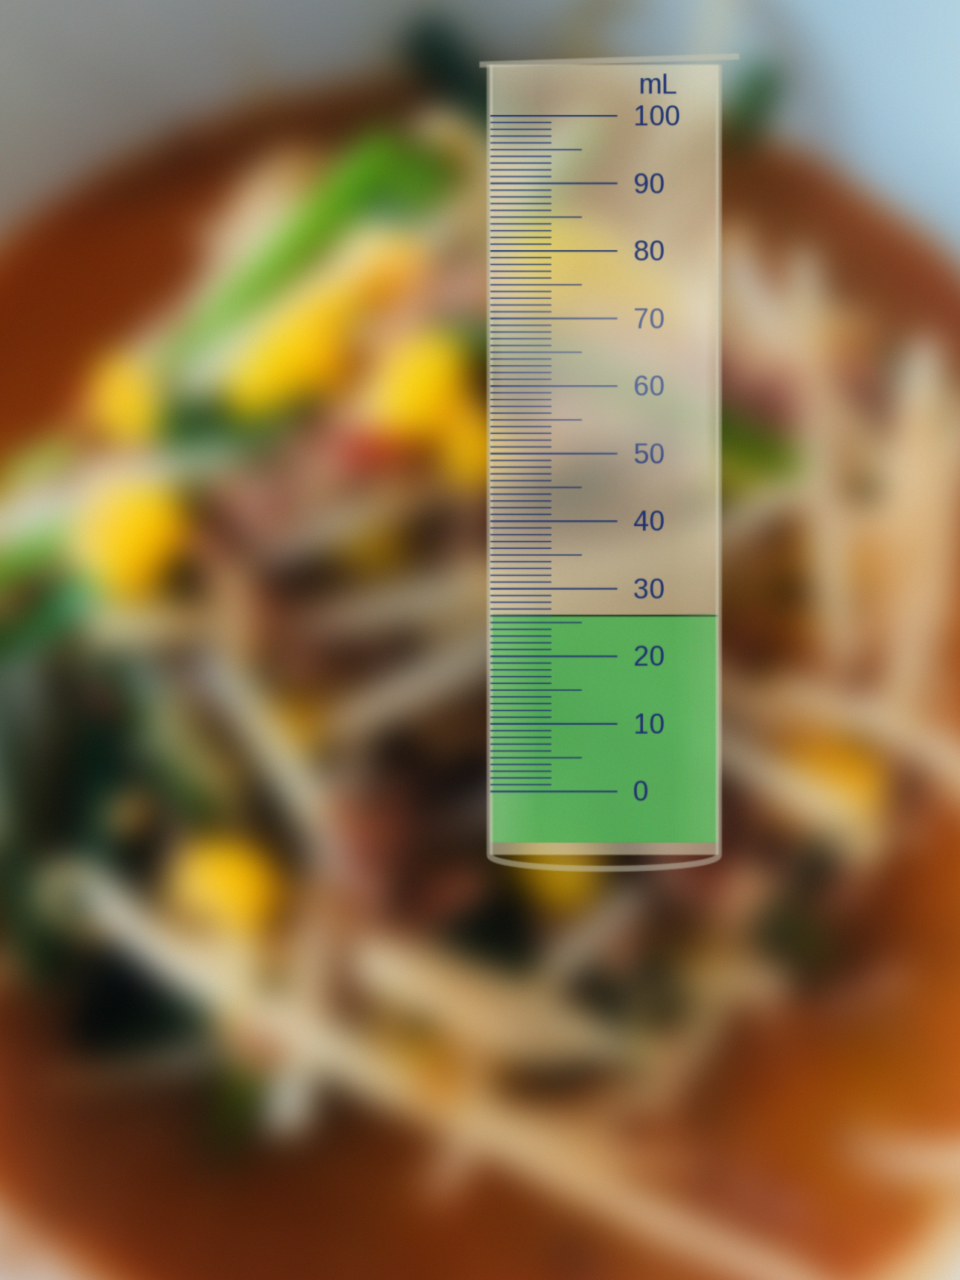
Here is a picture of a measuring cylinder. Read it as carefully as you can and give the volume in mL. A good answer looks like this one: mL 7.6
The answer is mL 26
